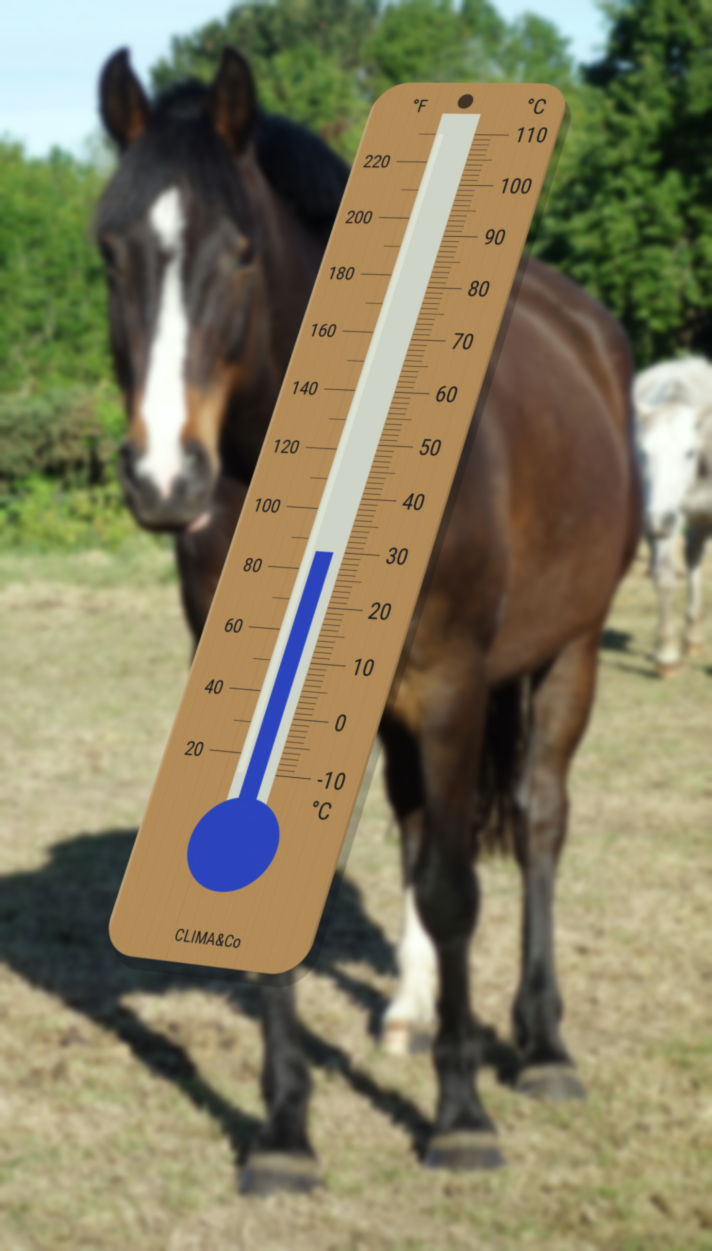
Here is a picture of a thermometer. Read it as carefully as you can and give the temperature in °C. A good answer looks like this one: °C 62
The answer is °C 30
